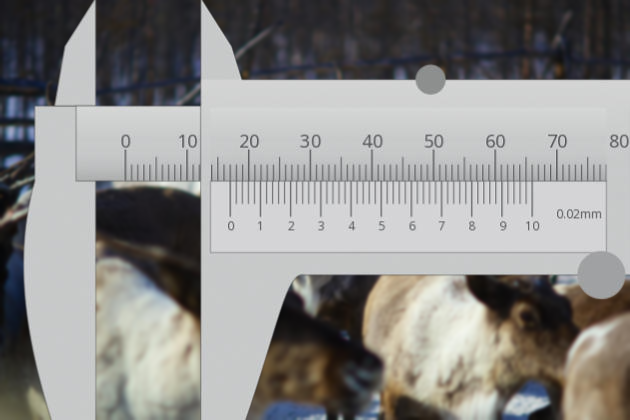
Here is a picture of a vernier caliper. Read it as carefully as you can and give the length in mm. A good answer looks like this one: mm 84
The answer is mm 17.0
